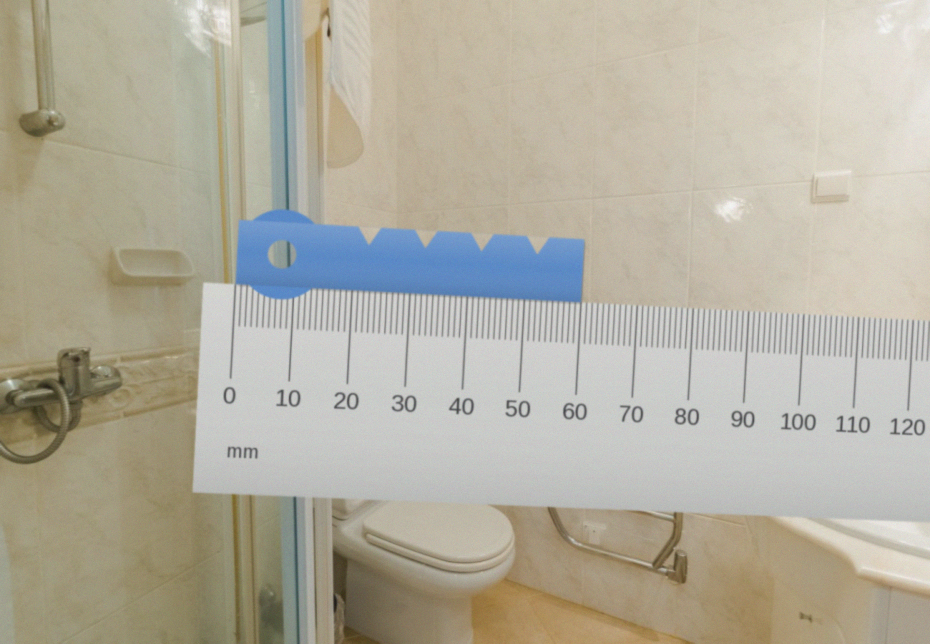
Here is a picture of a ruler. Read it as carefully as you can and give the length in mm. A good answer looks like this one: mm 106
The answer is mm 60
